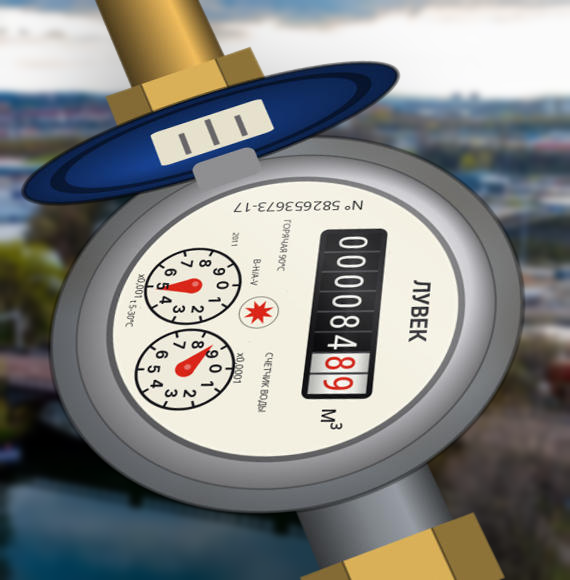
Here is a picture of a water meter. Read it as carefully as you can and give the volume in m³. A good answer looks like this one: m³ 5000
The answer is m³ 84.8948
